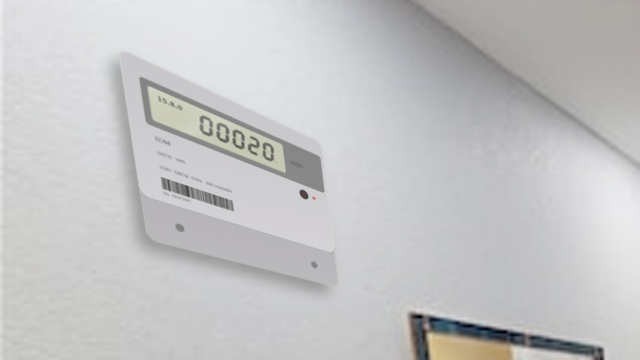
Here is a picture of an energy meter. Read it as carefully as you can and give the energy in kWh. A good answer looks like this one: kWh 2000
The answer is kWh 20
